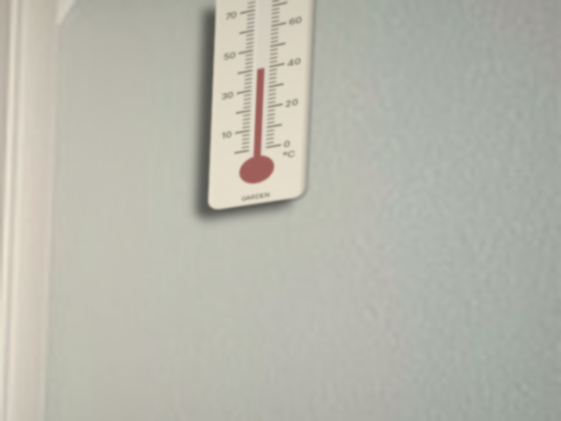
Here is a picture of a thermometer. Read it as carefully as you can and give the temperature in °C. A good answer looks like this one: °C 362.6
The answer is °C 40
